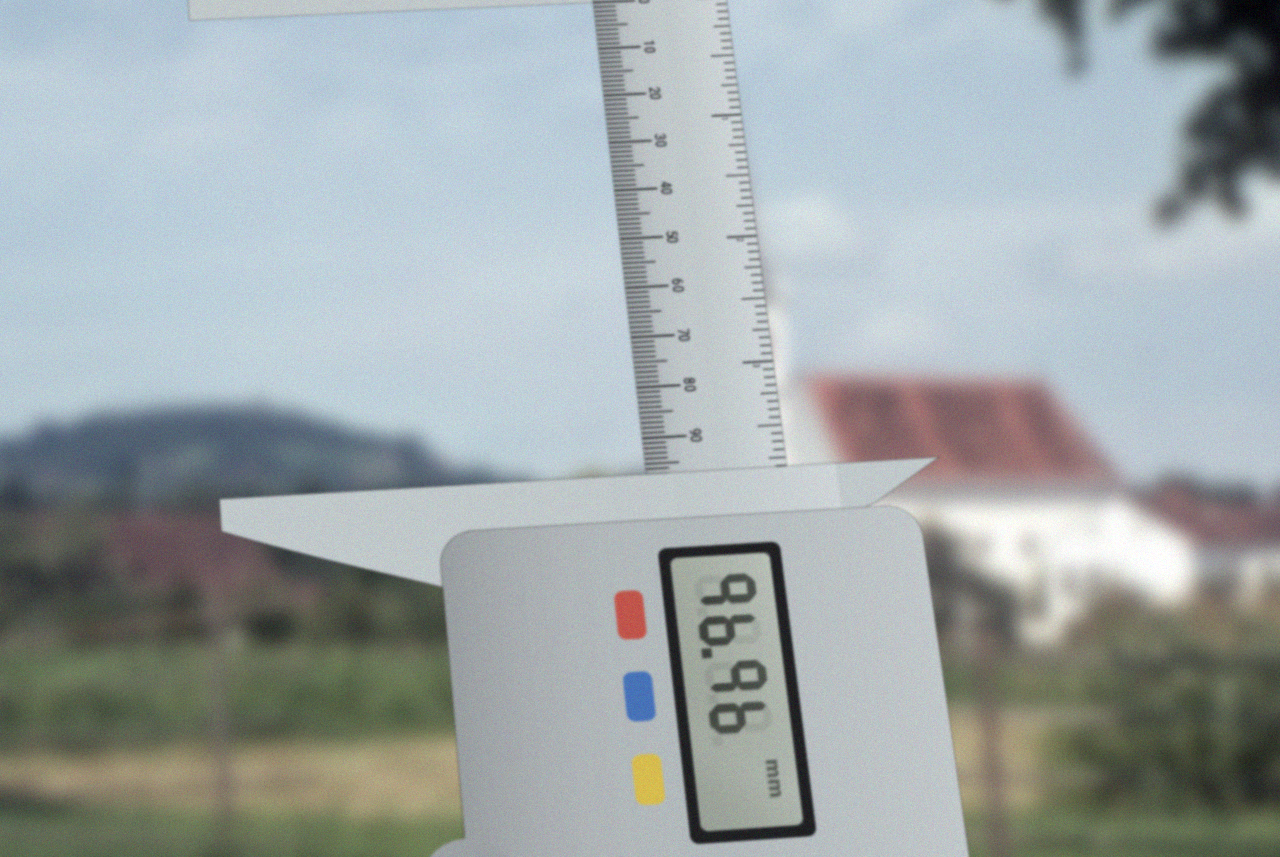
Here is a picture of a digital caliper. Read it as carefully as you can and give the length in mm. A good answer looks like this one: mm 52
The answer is mm 96.96
